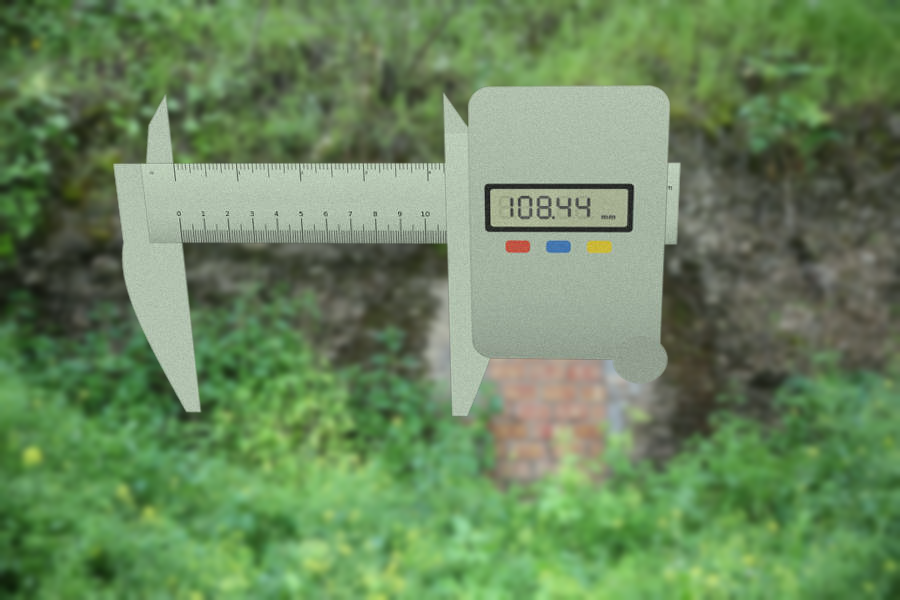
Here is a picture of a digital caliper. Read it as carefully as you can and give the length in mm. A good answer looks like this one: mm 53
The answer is mm 108.44
